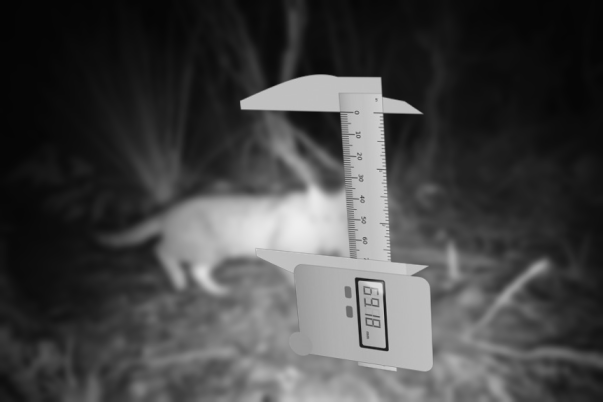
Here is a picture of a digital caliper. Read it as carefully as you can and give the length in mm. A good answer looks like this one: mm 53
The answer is mm 69.18
